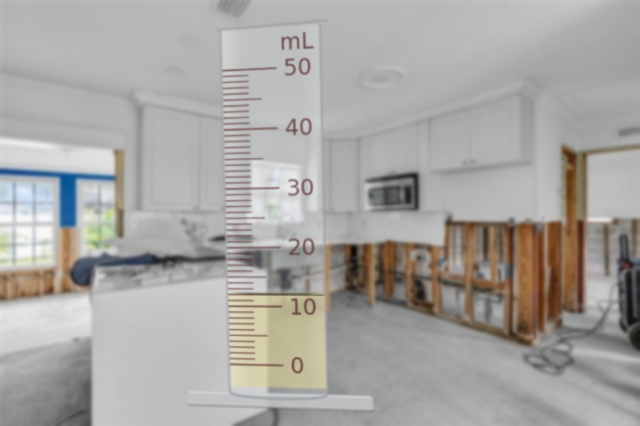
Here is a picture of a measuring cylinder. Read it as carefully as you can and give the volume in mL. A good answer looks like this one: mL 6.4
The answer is mL 12
